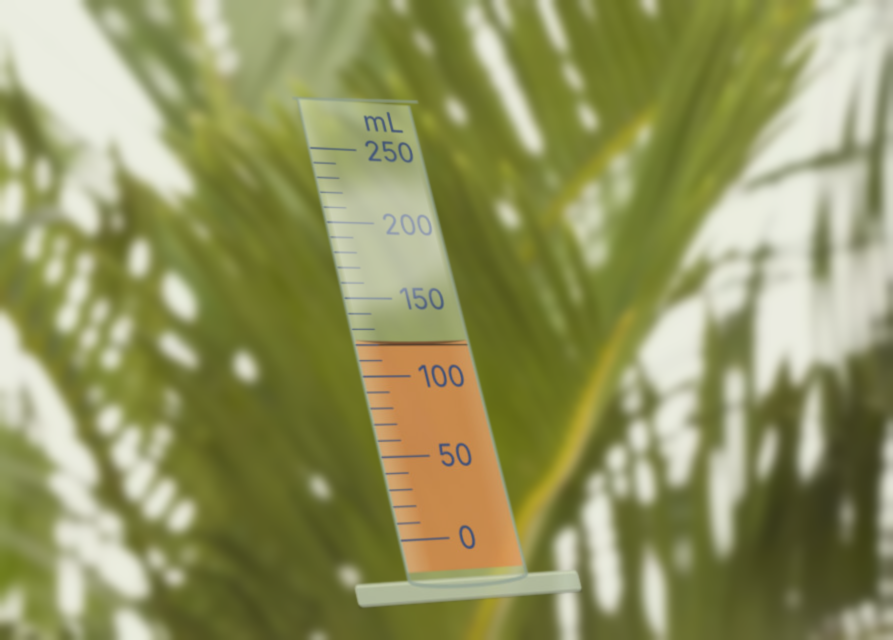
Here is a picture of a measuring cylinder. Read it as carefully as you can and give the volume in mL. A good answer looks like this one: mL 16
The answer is mL 120
